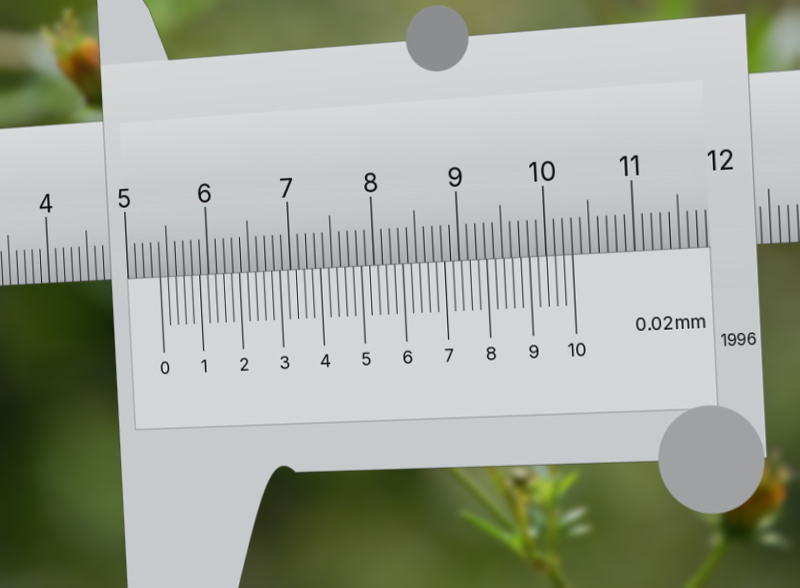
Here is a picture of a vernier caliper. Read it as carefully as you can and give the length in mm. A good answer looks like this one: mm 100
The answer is mm 54.0
